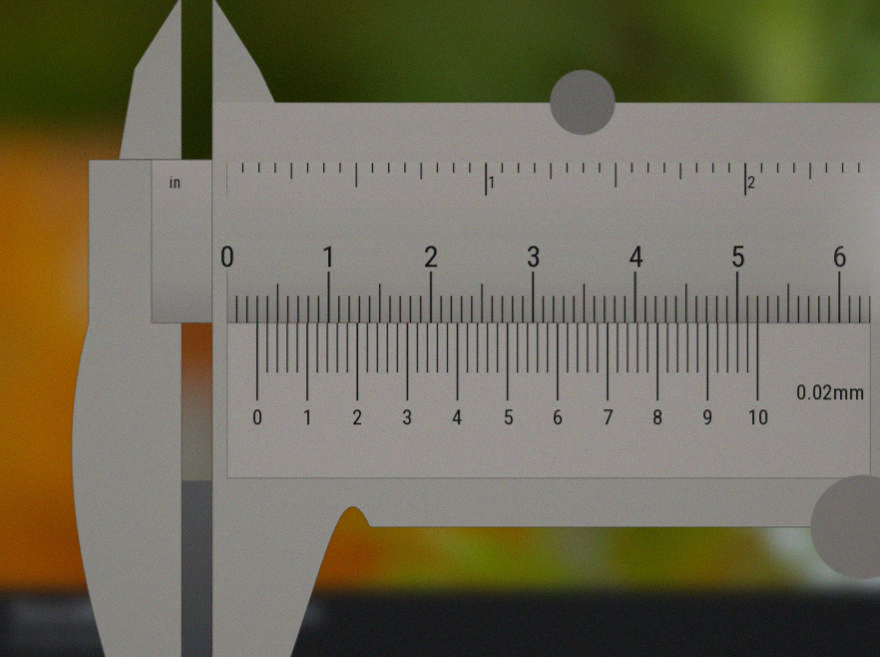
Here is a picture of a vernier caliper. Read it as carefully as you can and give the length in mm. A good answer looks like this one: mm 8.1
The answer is mm 3.0
